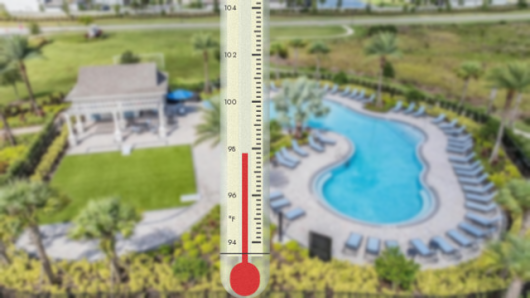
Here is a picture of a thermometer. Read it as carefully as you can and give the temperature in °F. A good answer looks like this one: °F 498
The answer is °F 97.8
